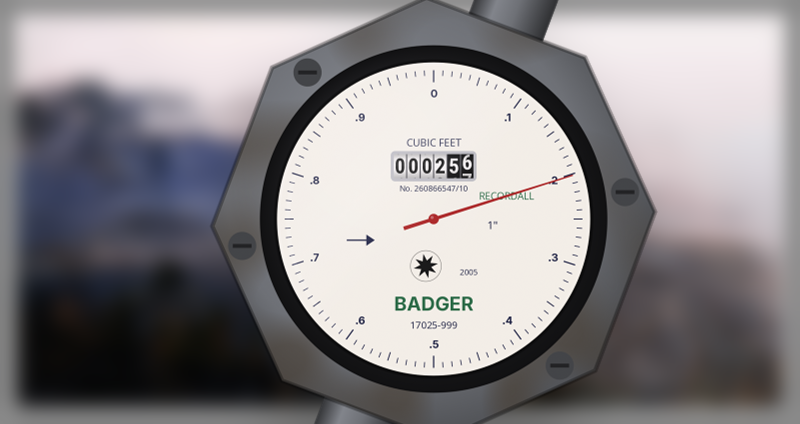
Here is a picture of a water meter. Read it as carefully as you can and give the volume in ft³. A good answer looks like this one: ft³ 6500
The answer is ft³ 256.20
